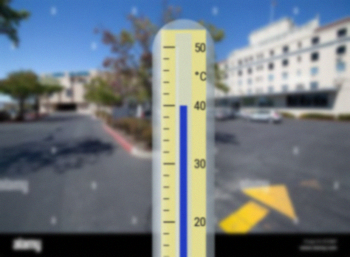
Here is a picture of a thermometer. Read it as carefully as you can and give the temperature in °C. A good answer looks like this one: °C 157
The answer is °C 40
